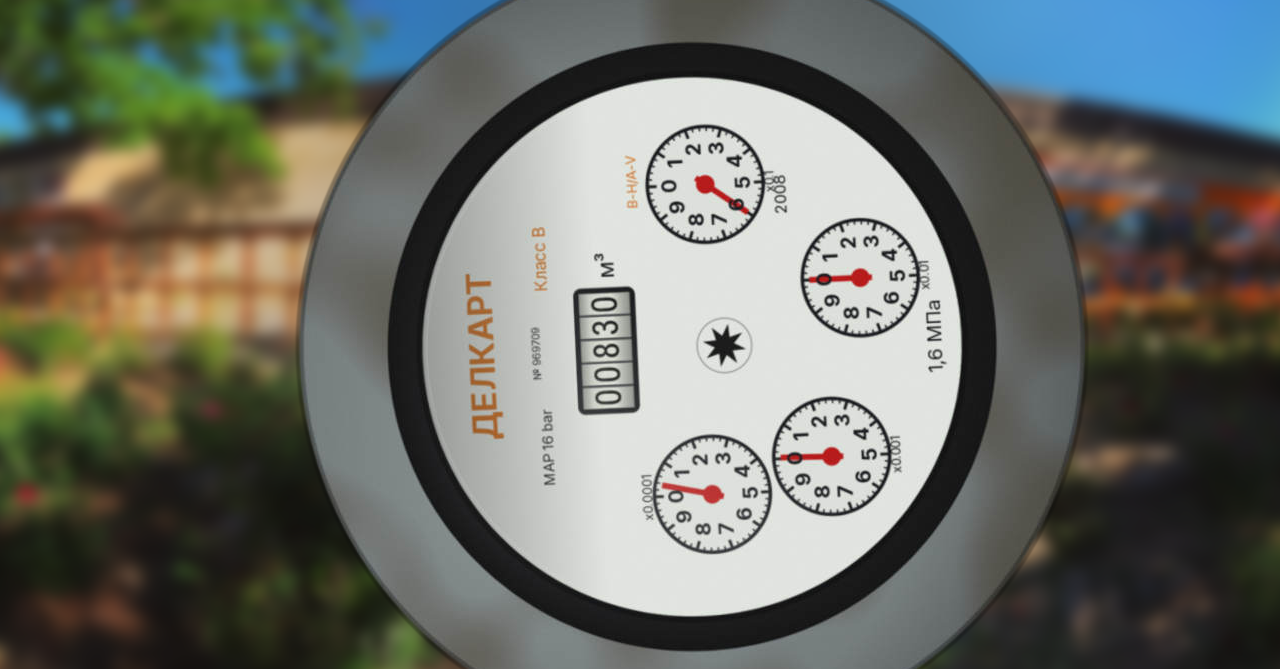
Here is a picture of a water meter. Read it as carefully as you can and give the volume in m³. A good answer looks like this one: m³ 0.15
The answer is m³ 830.6000
